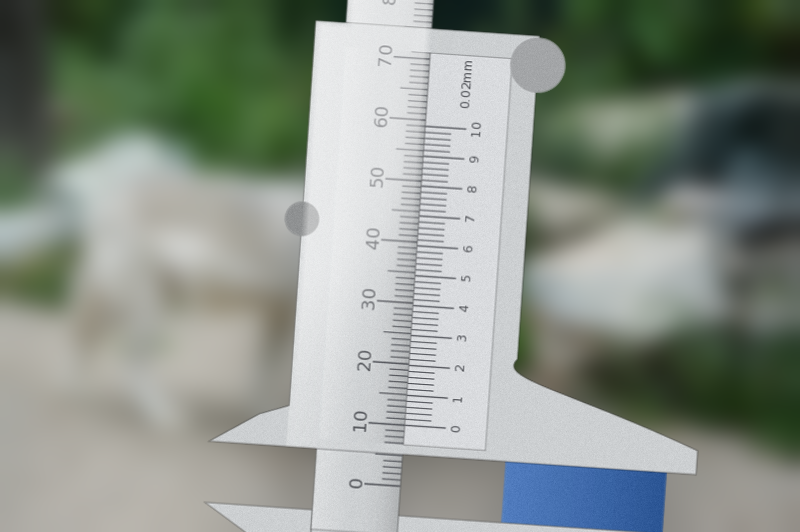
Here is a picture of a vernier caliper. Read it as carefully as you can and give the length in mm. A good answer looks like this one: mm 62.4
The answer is mm 10.0
